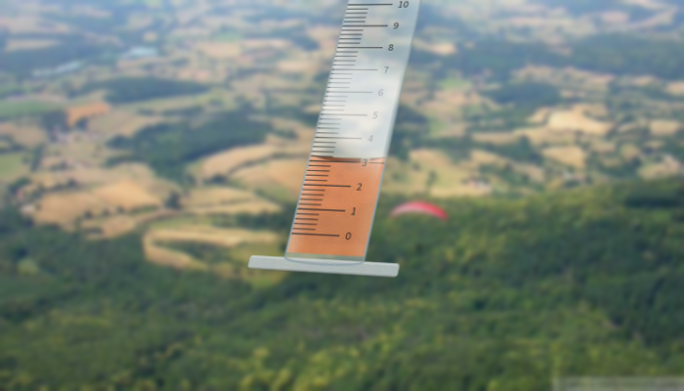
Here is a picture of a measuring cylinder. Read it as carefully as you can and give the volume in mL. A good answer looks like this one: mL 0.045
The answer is mL 3
